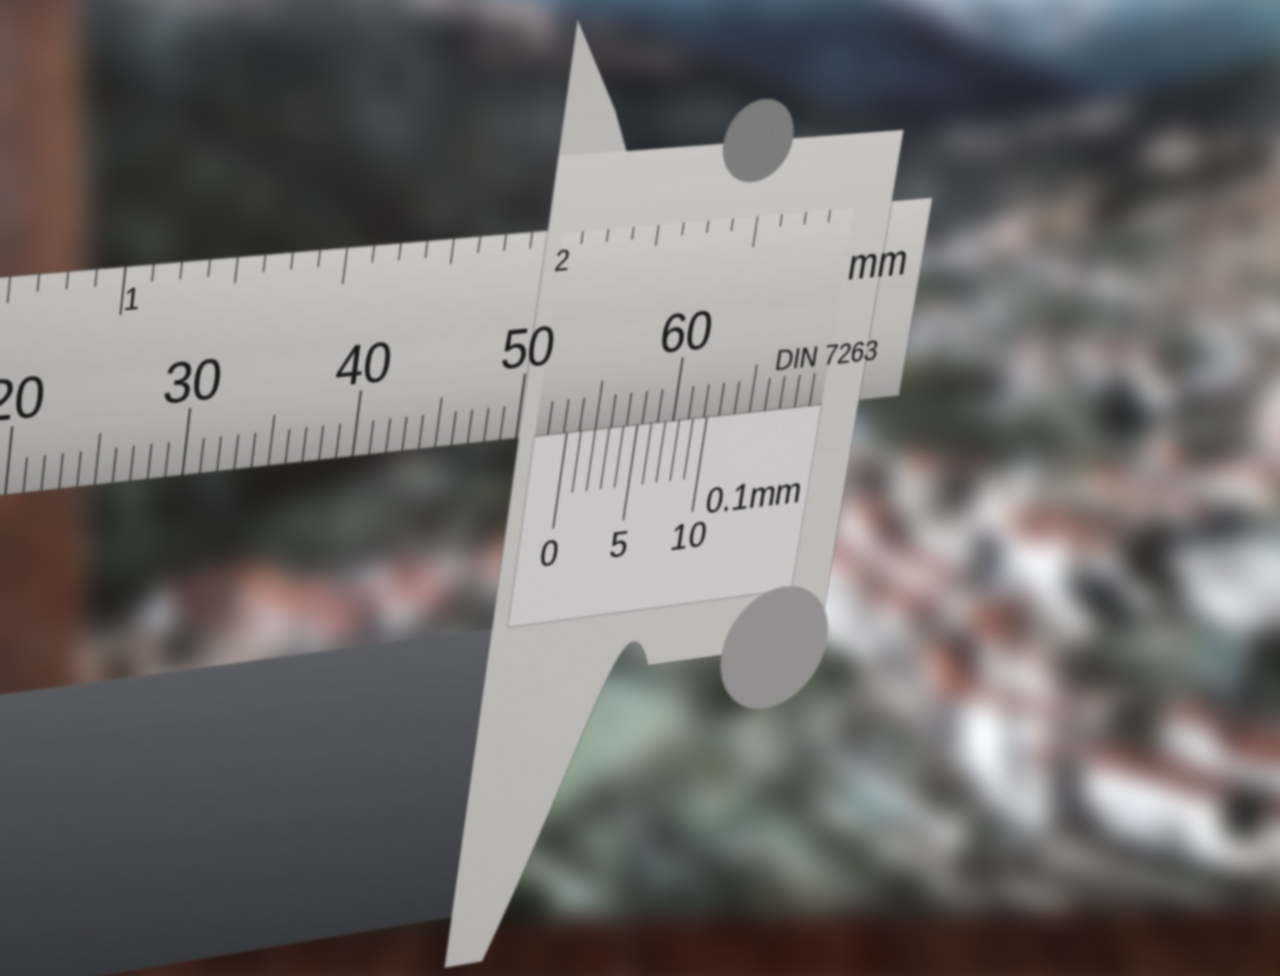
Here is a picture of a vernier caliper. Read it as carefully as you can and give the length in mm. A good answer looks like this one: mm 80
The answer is mm 53.2
